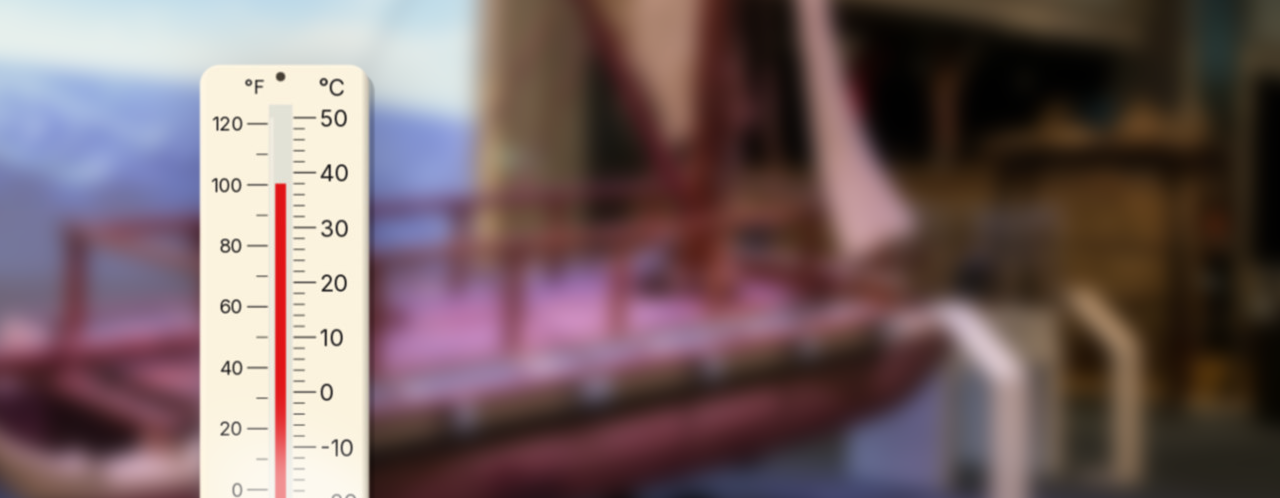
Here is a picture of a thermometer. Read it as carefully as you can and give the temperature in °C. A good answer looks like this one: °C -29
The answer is °C 38
